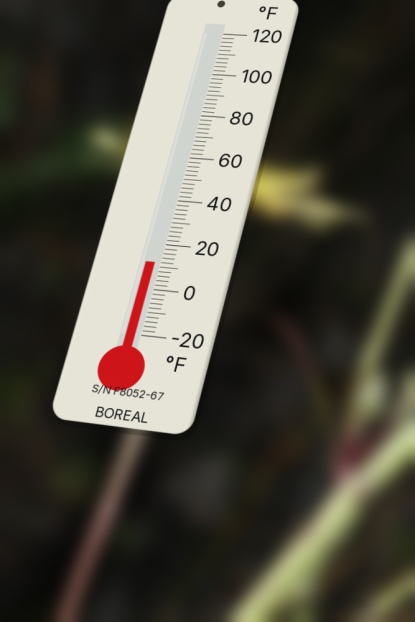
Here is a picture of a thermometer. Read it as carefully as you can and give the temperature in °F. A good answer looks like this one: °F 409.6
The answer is °F 12
